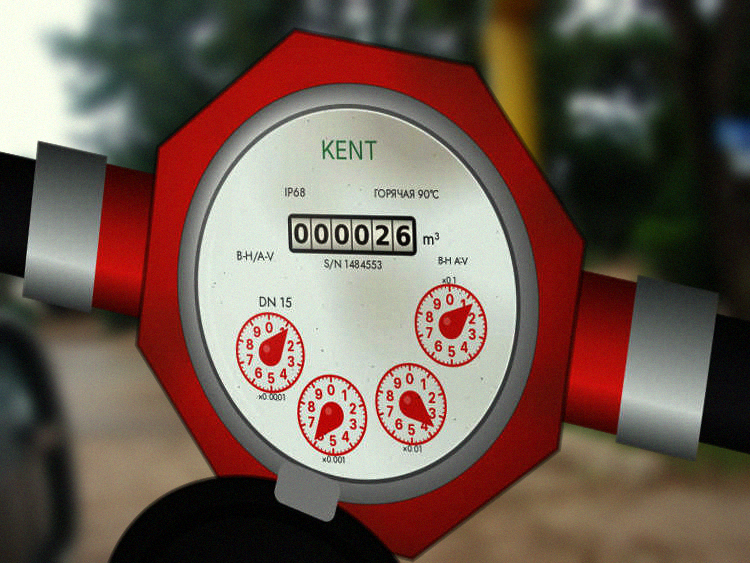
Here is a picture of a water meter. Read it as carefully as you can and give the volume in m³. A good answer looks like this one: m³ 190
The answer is m³ 26.1361
